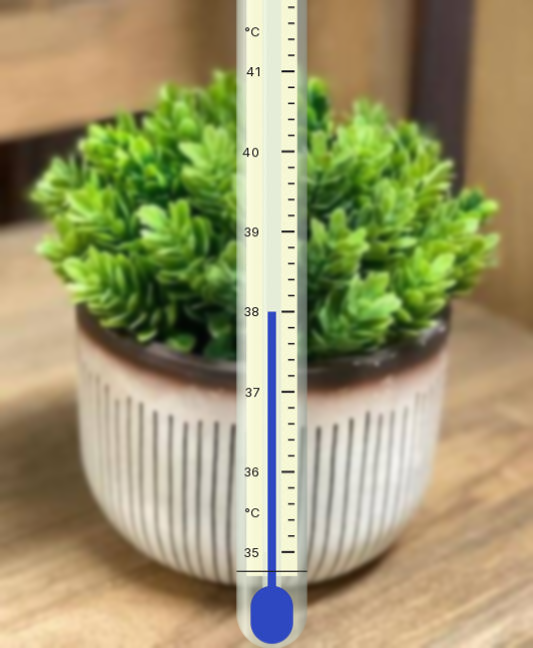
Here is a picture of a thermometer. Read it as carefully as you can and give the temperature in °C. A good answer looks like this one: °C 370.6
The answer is °C 38
